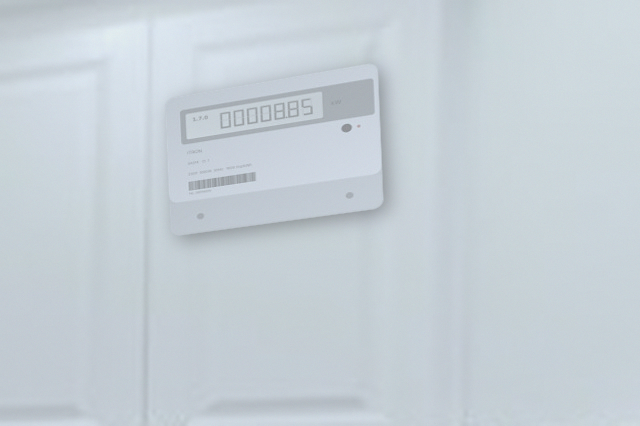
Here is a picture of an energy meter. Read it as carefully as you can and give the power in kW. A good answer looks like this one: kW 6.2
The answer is kW 8.85
